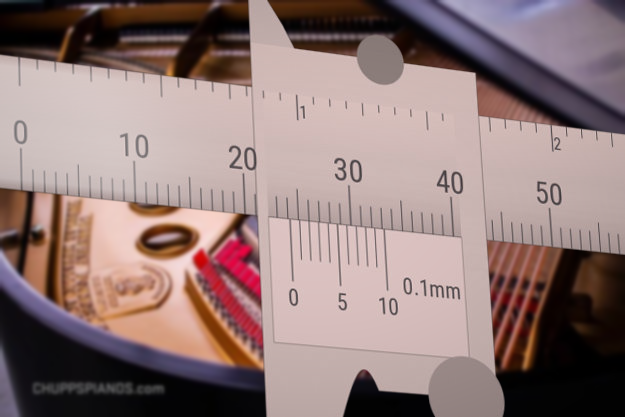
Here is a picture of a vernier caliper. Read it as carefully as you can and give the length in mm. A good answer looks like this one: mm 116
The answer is mm 24.2
